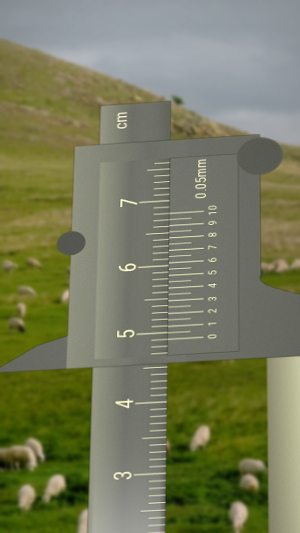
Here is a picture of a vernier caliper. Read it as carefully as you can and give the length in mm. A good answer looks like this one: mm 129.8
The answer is mm 49.0
